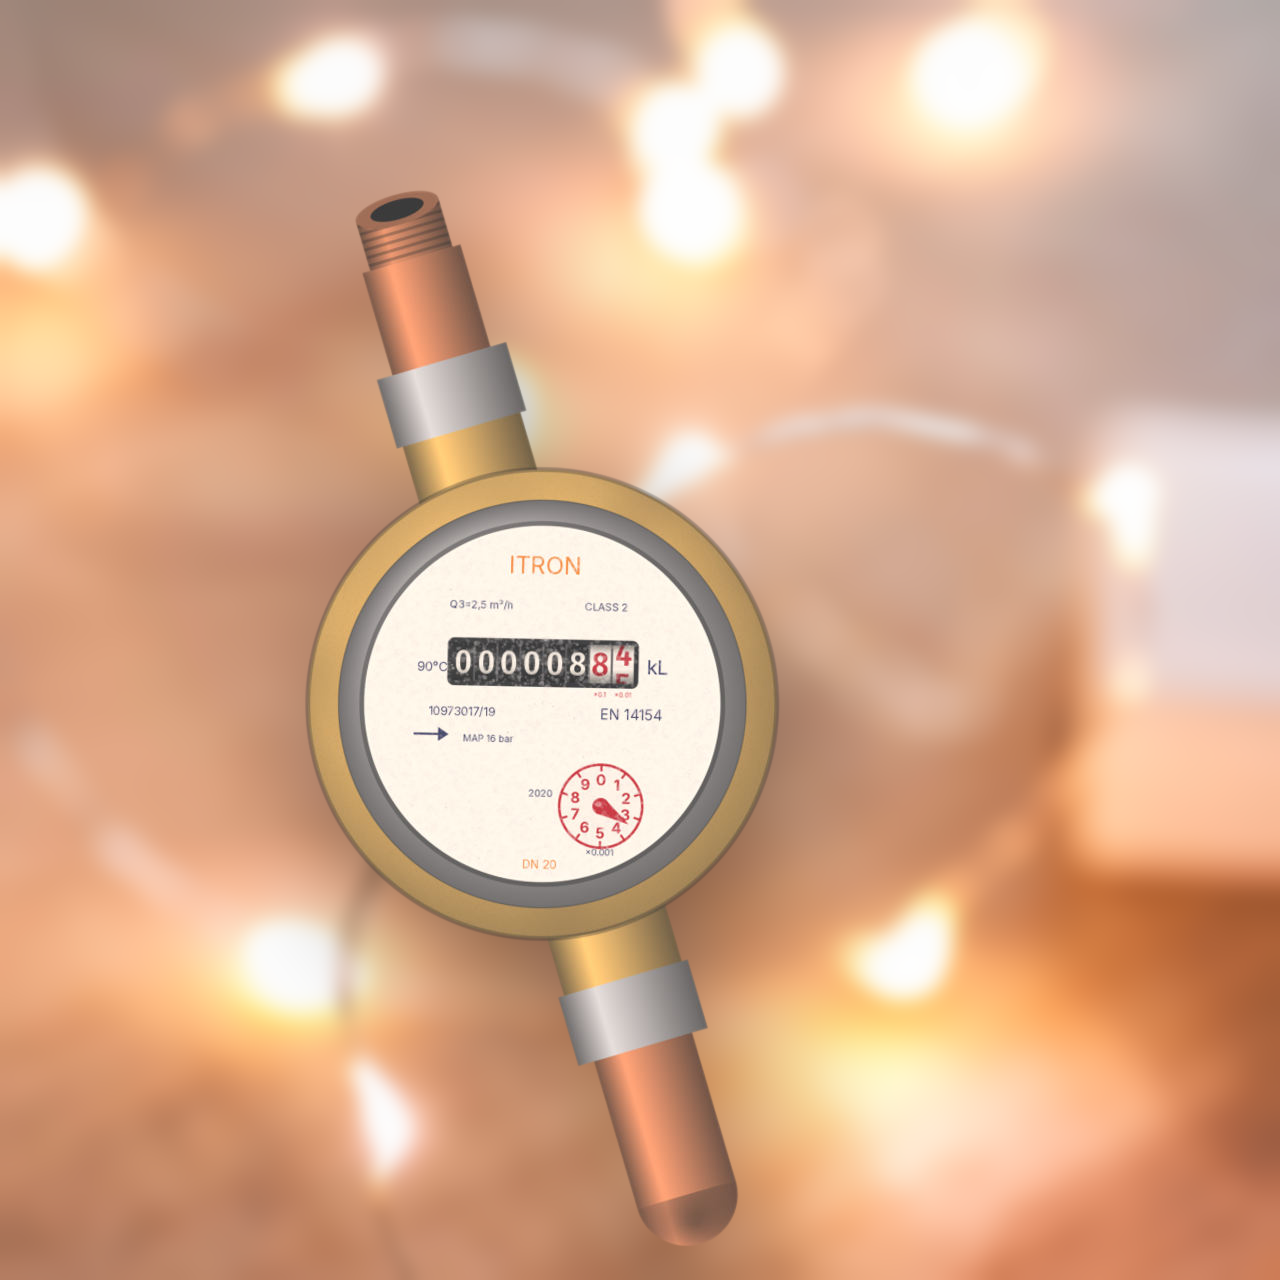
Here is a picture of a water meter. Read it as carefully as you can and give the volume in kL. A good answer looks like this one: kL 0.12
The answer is kL 8.843
